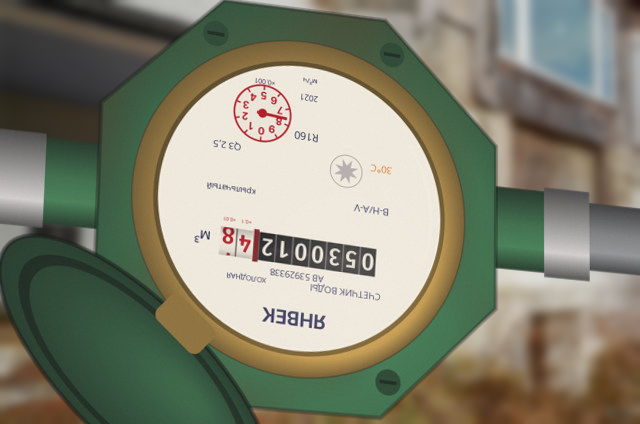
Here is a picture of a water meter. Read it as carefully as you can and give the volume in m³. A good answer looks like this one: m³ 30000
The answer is m³ 530012.477
